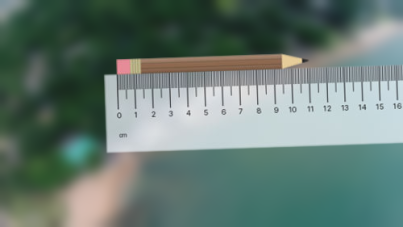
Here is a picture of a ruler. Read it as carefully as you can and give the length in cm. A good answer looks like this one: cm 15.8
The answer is cm 11
